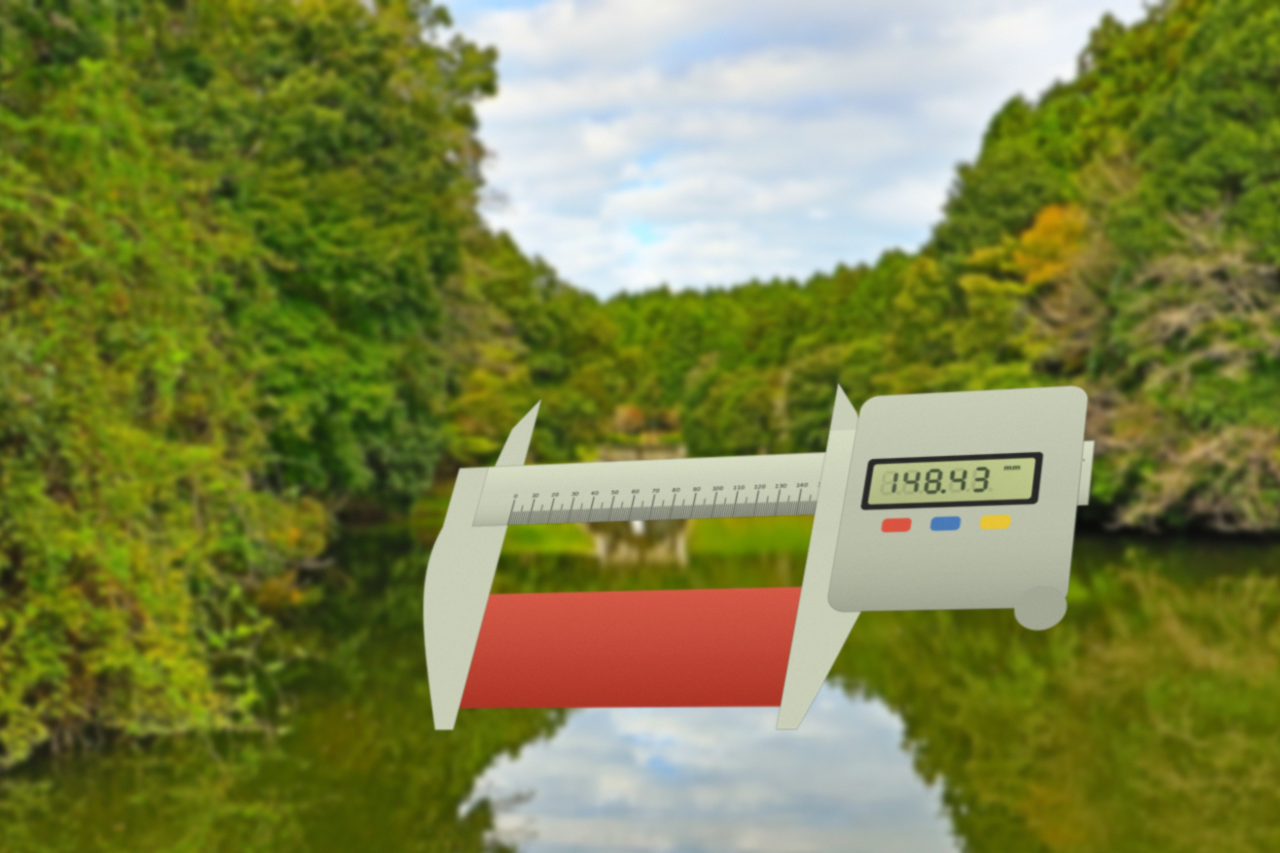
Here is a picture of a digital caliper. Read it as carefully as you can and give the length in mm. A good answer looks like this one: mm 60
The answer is mm 148.43
